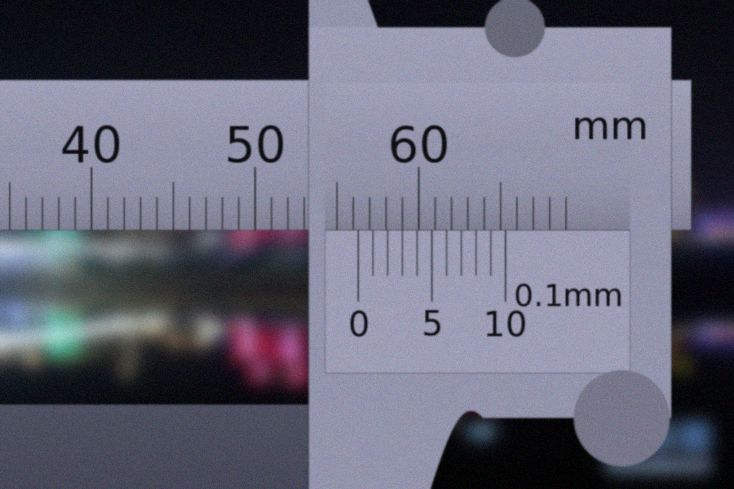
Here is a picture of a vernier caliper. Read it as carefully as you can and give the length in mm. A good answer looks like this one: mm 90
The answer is mm 56.3
